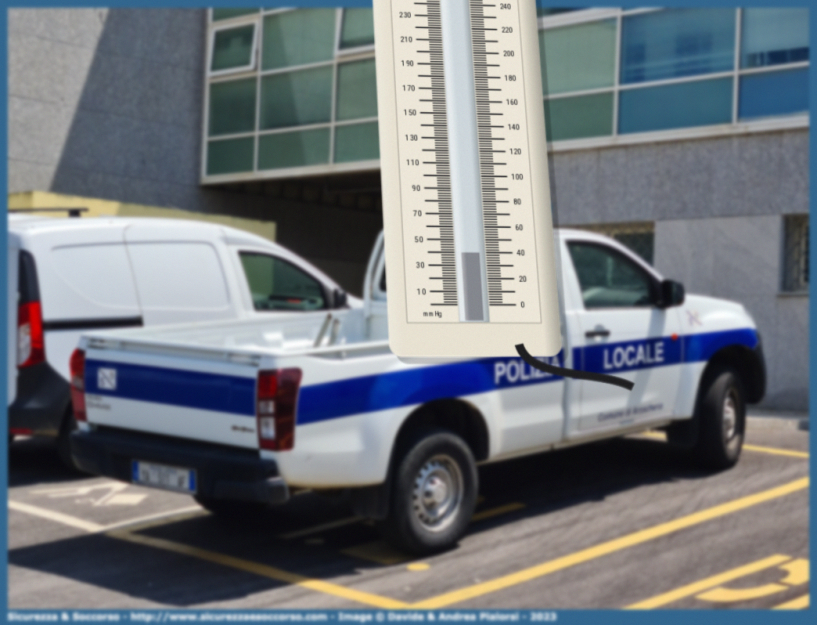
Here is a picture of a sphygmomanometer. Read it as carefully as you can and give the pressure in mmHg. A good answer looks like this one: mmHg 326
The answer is mmHg 40
